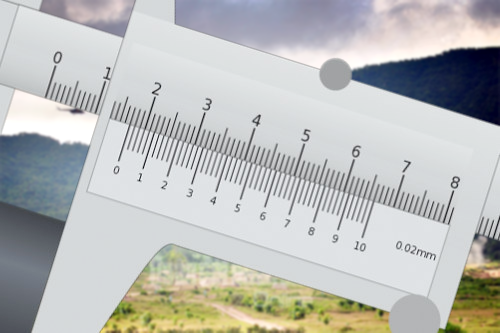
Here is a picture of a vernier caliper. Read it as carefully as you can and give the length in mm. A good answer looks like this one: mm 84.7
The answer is mm 17.0
